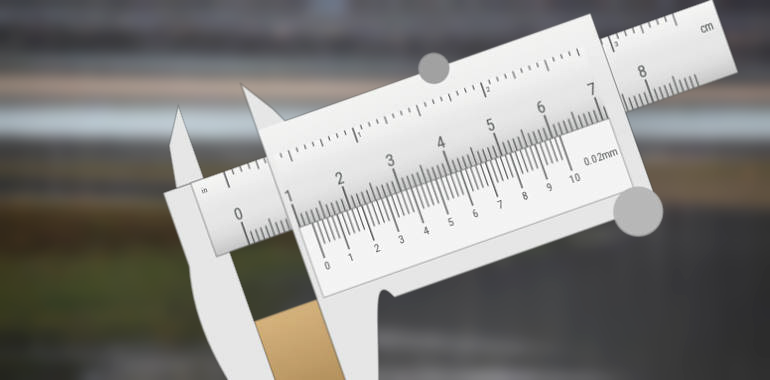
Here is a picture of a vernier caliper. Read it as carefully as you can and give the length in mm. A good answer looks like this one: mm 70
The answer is mm 12.4
